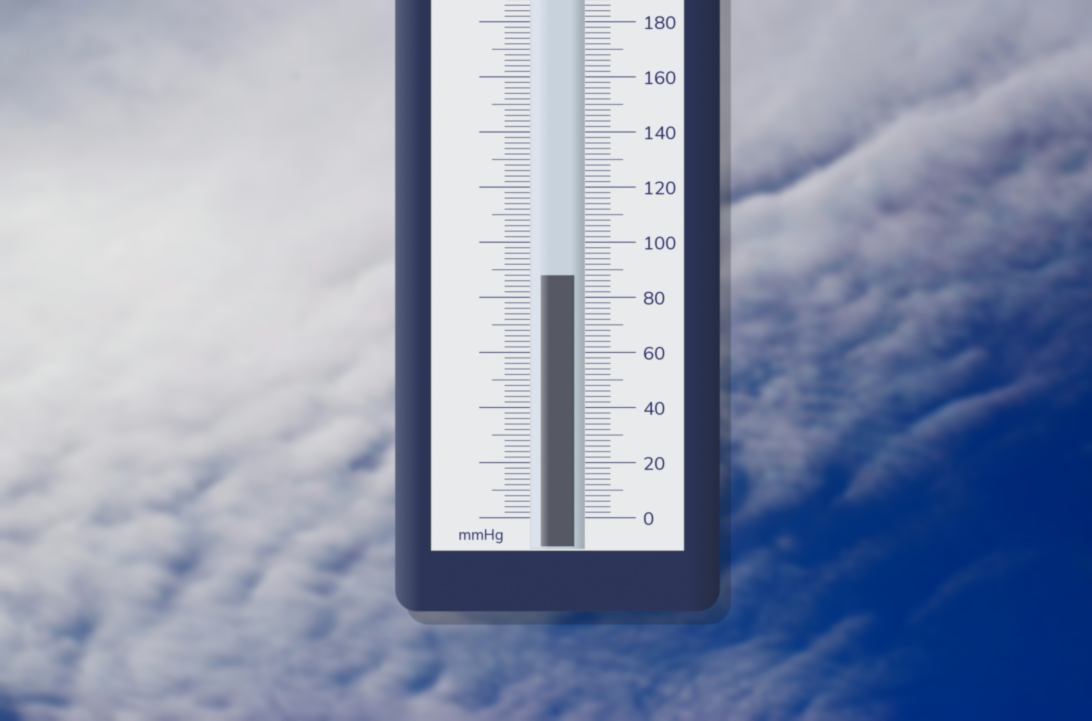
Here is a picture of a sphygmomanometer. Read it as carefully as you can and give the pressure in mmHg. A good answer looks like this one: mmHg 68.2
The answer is mmHg 88
